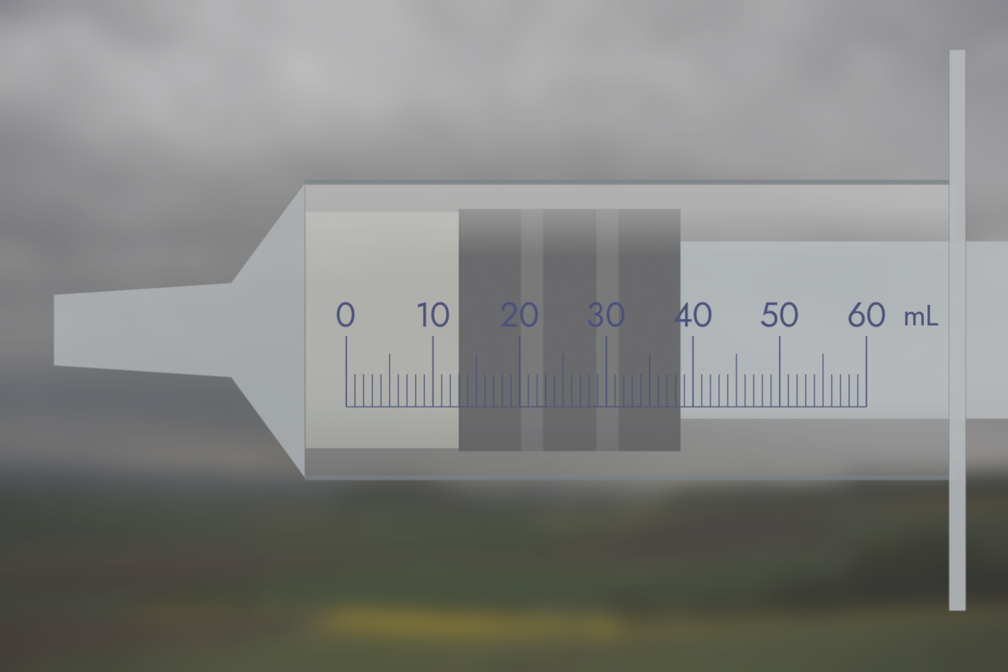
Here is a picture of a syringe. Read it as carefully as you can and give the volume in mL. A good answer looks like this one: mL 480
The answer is mL 13
